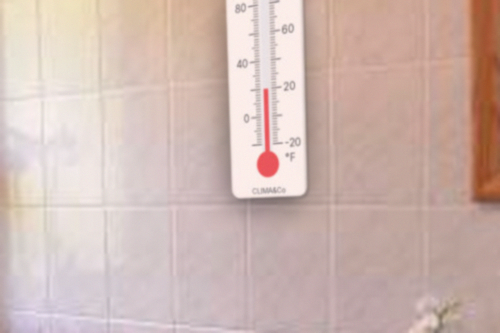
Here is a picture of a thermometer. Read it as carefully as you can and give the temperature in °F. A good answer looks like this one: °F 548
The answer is °F 20
